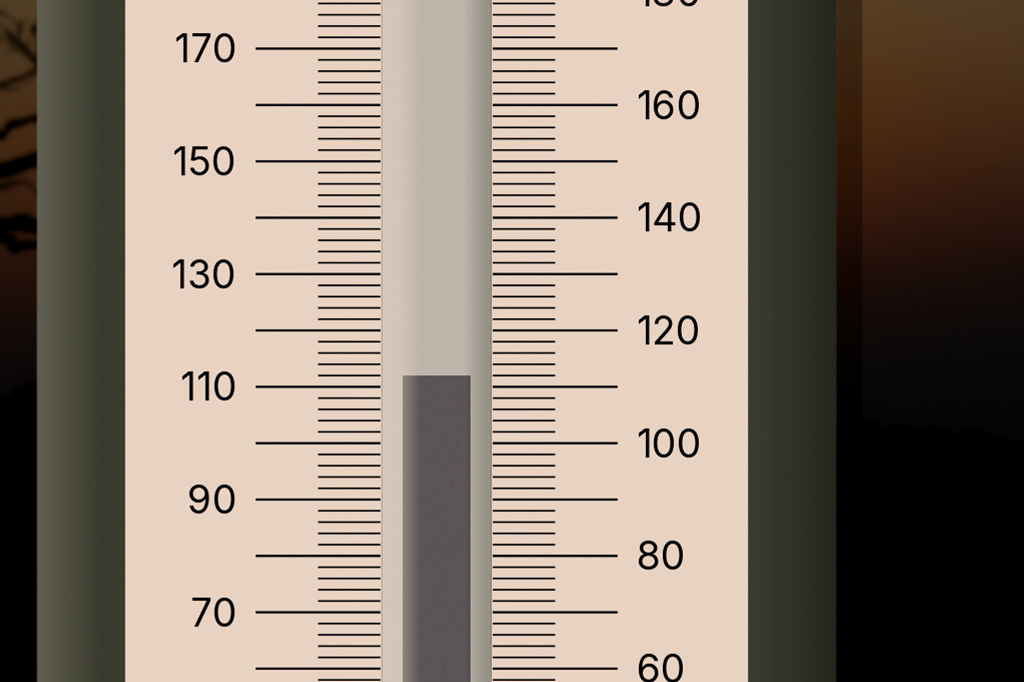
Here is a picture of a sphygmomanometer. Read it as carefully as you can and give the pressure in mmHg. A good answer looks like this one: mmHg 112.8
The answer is mmHg 112
